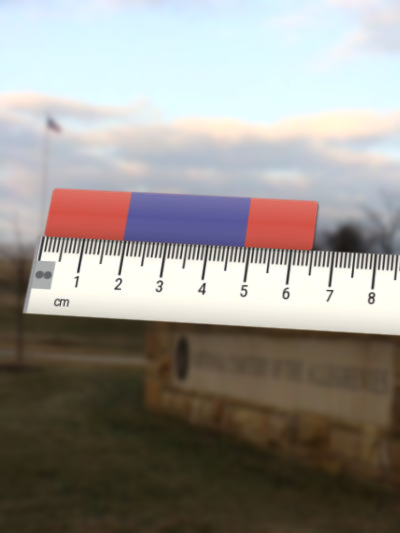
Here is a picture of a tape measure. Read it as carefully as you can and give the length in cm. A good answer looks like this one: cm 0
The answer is cm 6.5
